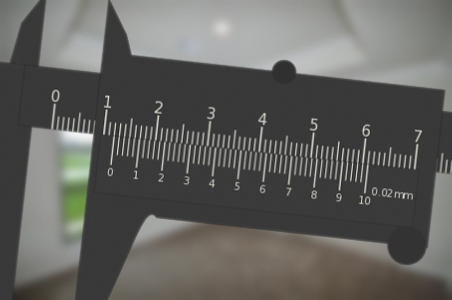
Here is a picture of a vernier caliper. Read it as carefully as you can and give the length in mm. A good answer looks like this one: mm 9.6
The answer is mm 12.0
